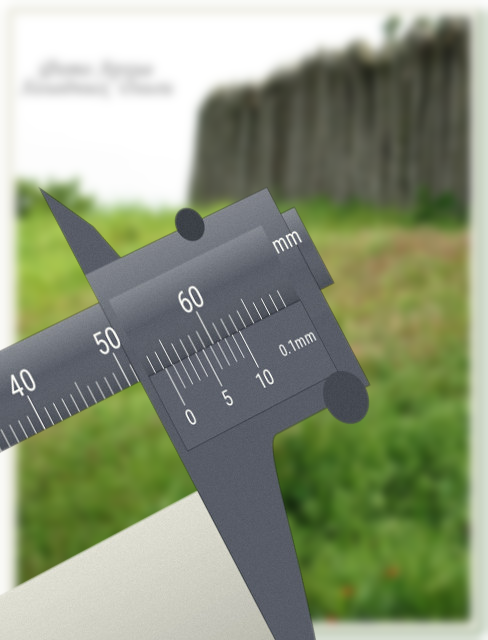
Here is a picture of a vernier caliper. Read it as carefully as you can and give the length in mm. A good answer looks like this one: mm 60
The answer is mm 54.2
